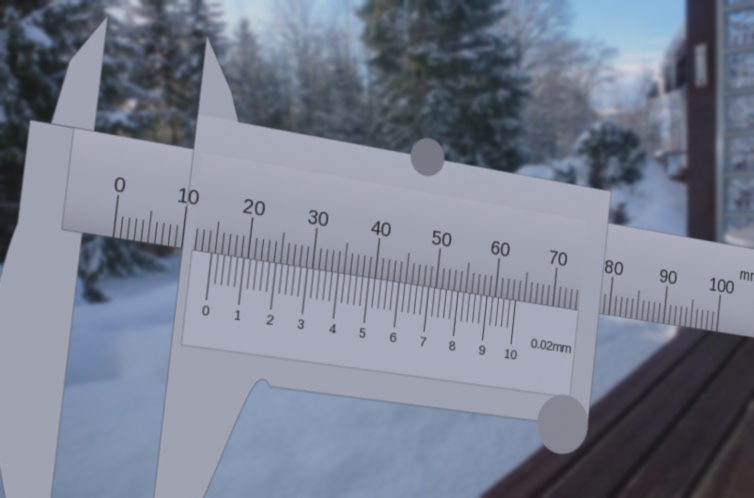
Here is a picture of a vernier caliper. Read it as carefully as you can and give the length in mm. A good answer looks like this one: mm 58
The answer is mm 14.5
